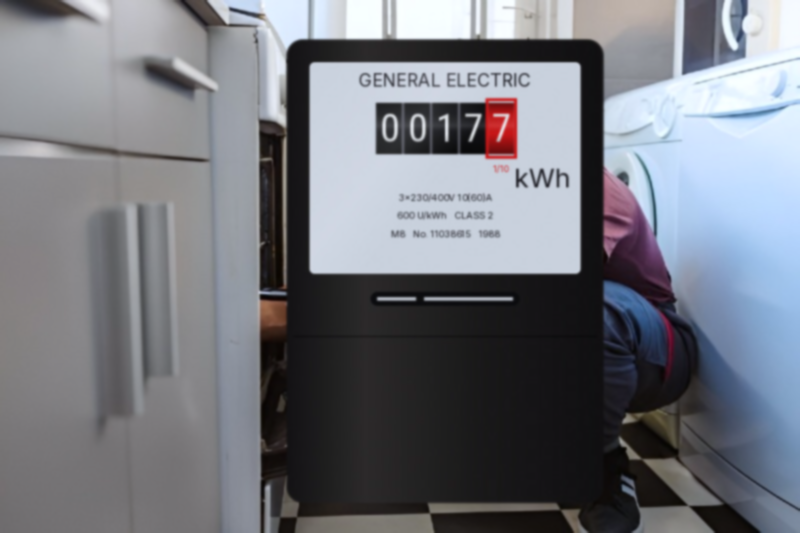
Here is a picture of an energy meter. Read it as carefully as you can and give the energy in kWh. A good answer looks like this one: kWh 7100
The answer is kWh 17.7
